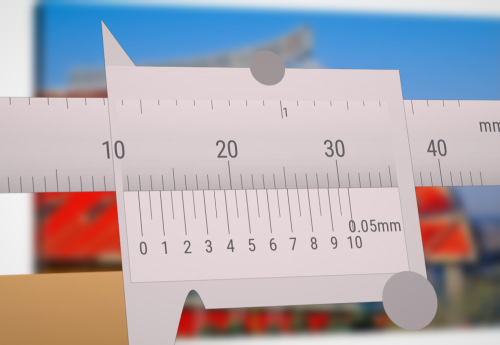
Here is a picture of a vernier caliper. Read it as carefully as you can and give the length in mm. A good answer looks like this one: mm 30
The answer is mm 11.8
